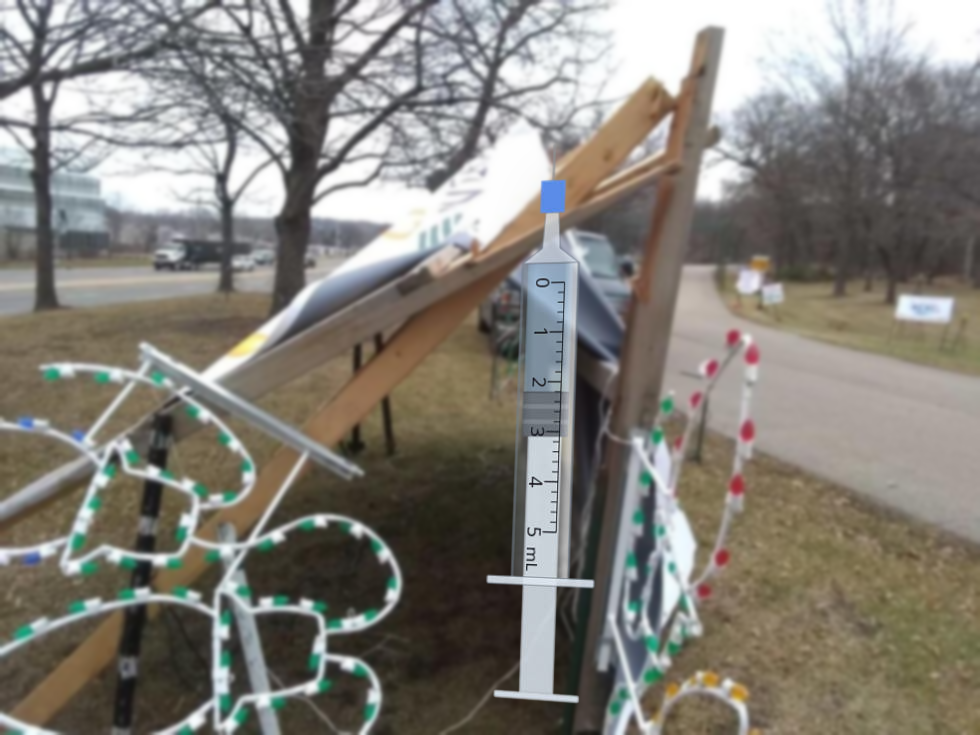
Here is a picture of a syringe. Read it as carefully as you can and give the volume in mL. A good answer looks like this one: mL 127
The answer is mL 2.2
